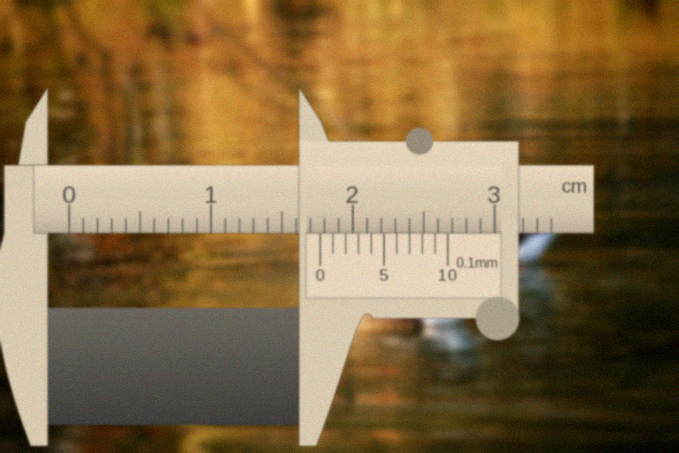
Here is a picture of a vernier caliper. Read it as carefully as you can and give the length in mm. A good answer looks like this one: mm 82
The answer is mm 17.7
